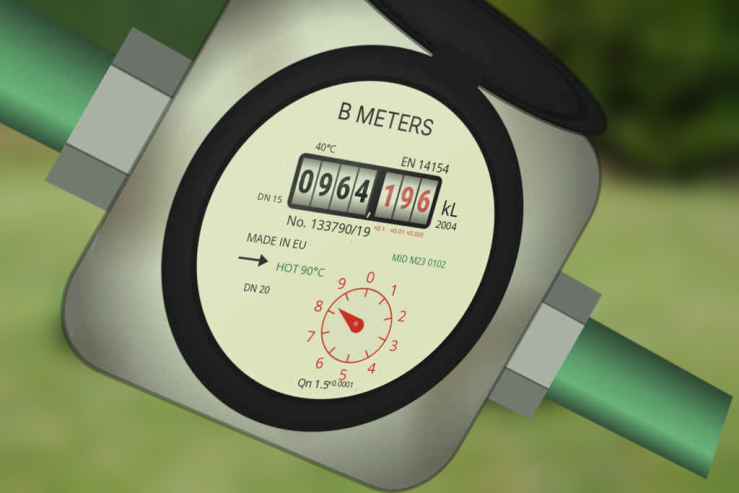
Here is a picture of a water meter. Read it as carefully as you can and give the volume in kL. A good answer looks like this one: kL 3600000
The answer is kL 964.1968
